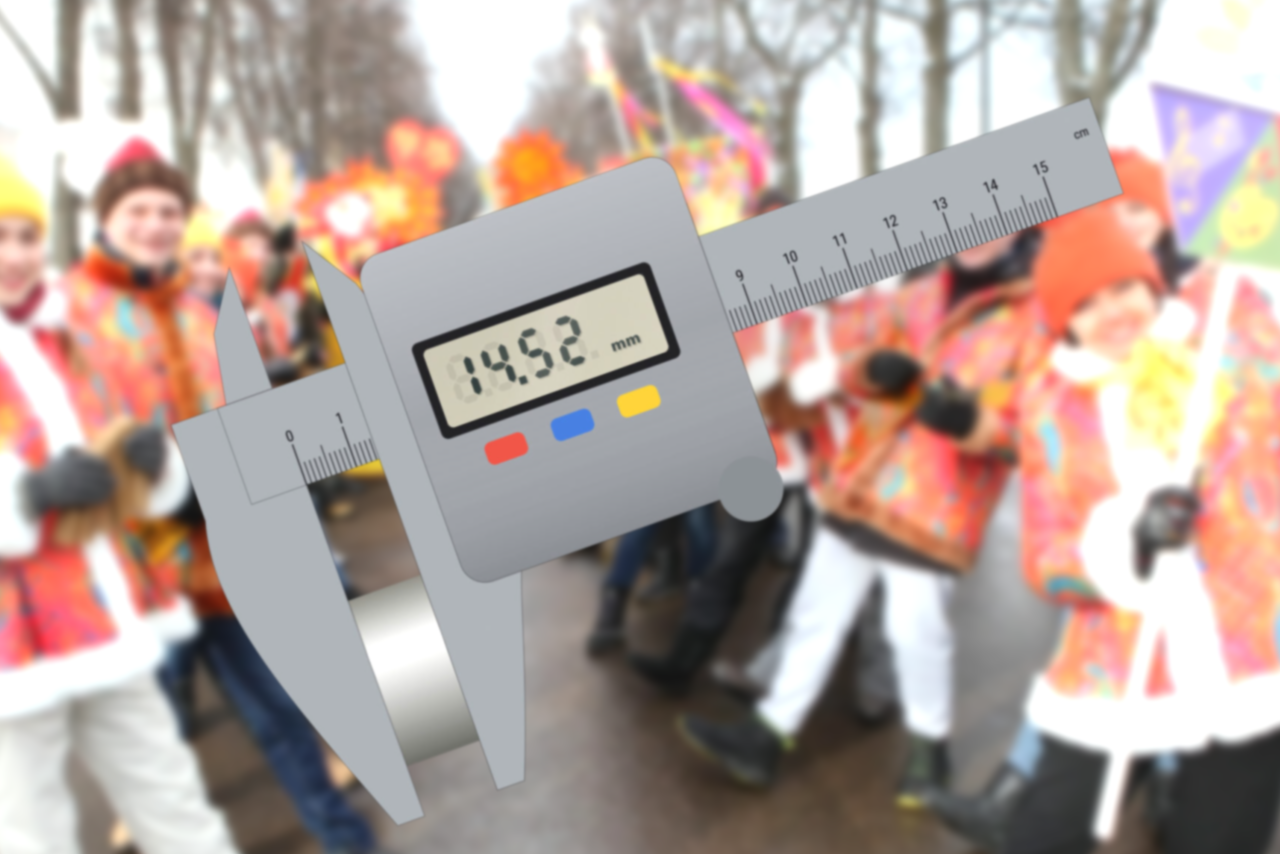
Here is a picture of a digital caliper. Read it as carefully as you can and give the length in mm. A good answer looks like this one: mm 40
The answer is mm 14.52
